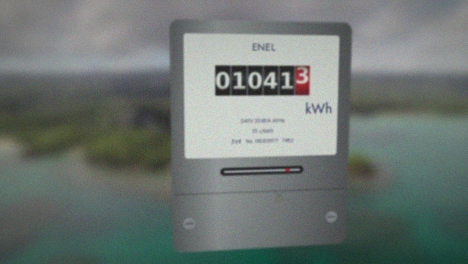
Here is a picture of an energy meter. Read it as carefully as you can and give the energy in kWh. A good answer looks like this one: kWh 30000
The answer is kWh 1041.3
